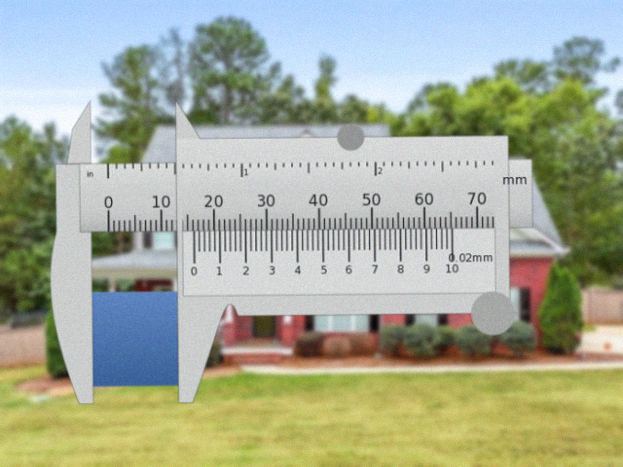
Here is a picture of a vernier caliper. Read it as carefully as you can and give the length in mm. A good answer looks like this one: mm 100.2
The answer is mm 16.2
